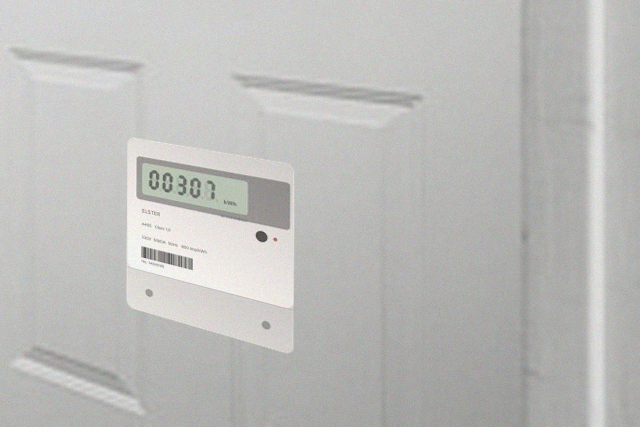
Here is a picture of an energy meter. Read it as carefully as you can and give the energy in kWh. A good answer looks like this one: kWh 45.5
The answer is kWh 307
